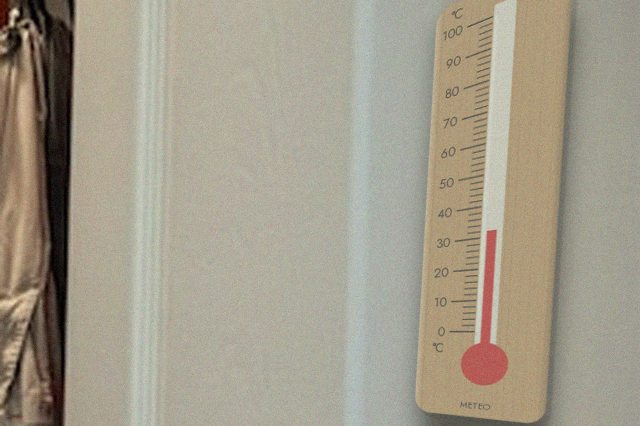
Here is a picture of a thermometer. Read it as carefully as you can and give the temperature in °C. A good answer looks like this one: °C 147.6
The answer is °C 32
